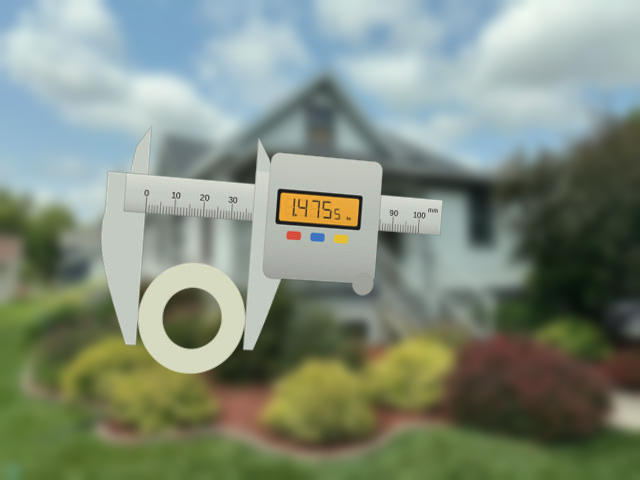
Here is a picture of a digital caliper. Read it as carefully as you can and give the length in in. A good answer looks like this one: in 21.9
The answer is in 1.4755
